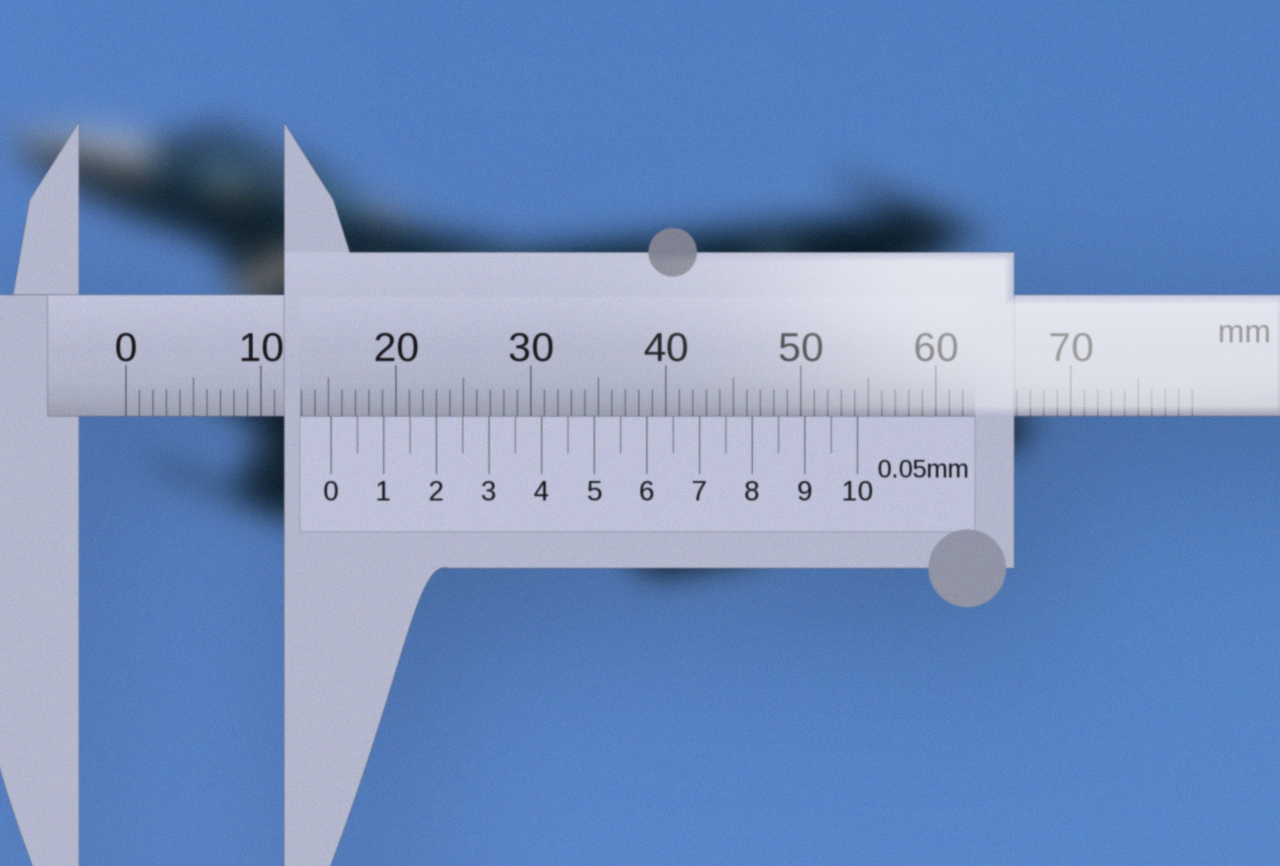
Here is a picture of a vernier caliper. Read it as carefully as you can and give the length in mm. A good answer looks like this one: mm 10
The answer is mm 15.2
